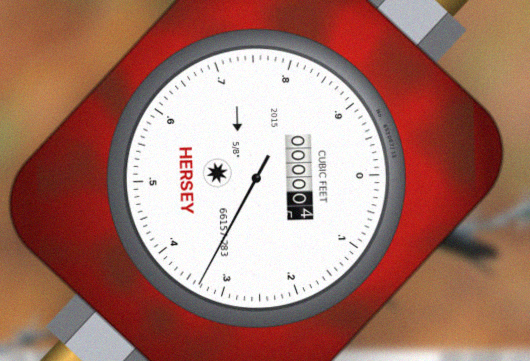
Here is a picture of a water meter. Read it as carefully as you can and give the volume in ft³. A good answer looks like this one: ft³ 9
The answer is ft³ 4.33
